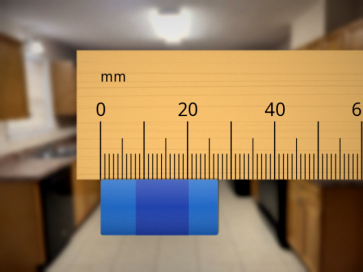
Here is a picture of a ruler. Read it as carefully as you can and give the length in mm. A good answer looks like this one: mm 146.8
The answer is mm 27
